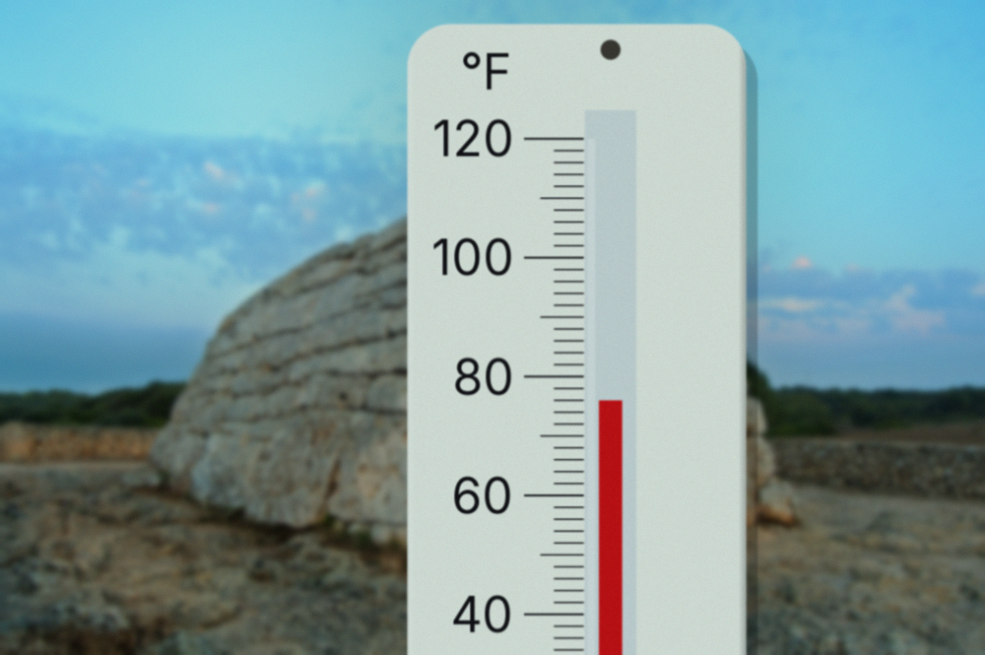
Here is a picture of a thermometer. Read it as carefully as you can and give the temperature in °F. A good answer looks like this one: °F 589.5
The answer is °F 76
